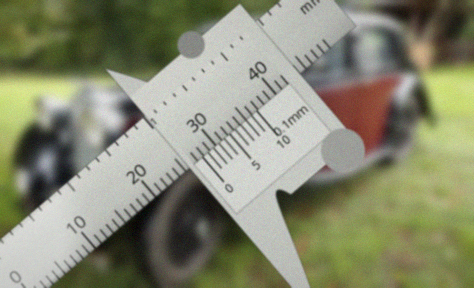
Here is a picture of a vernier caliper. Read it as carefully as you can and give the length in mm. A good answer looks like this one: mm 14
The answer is mm 27.8
